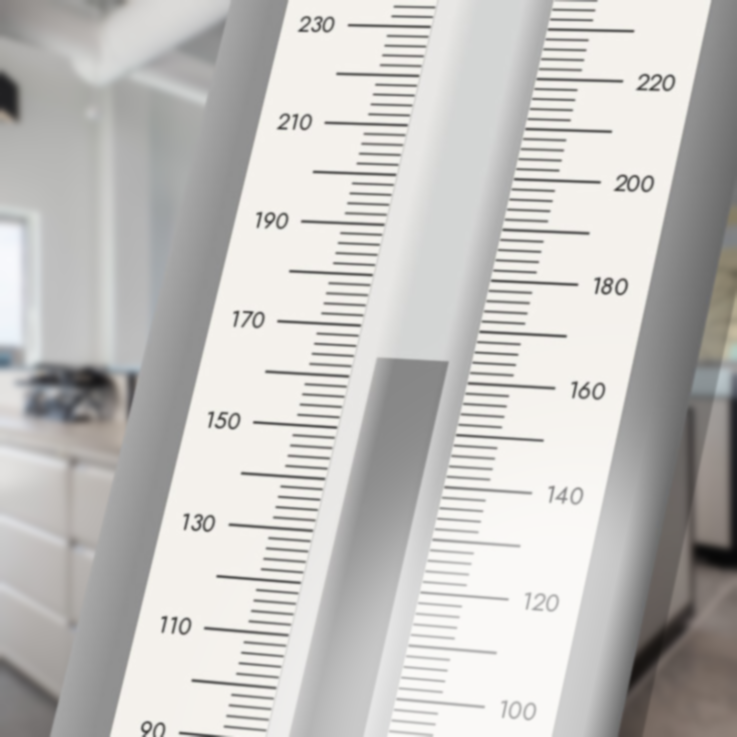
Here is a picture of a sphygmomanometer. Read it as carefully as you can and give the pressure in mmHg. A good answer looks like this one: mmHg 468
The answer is mmHg 164
